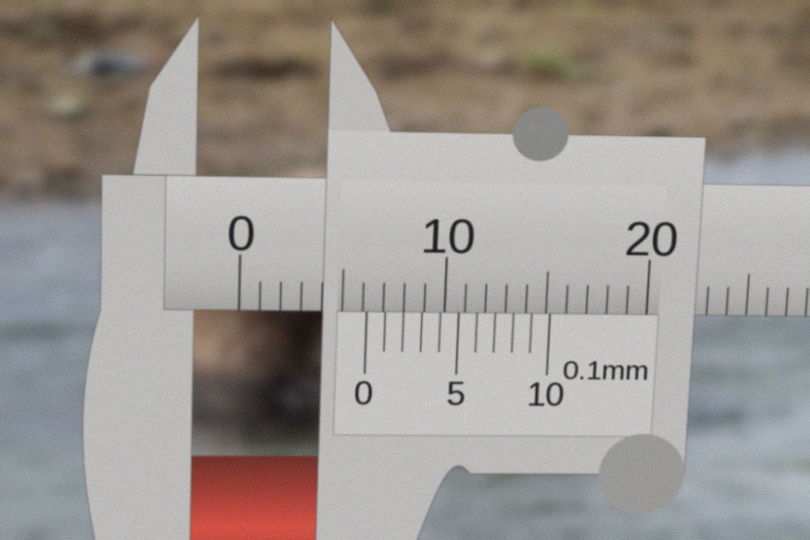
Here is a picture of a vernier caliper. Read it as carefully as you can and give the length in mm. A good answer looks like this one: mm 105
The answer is mm 6.2
